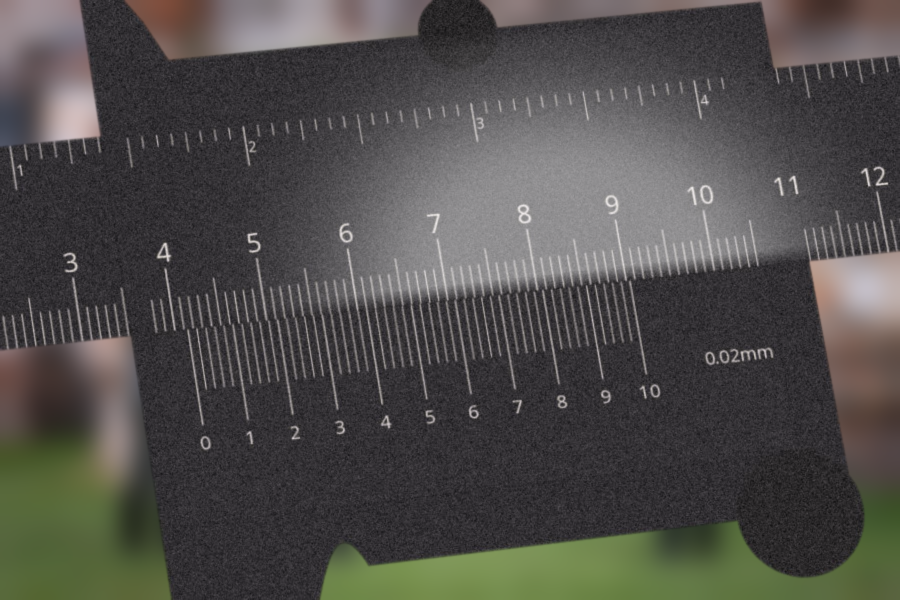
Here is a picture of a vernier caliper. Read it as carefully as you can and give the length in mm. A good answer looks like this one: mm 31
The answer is mm 41.4
